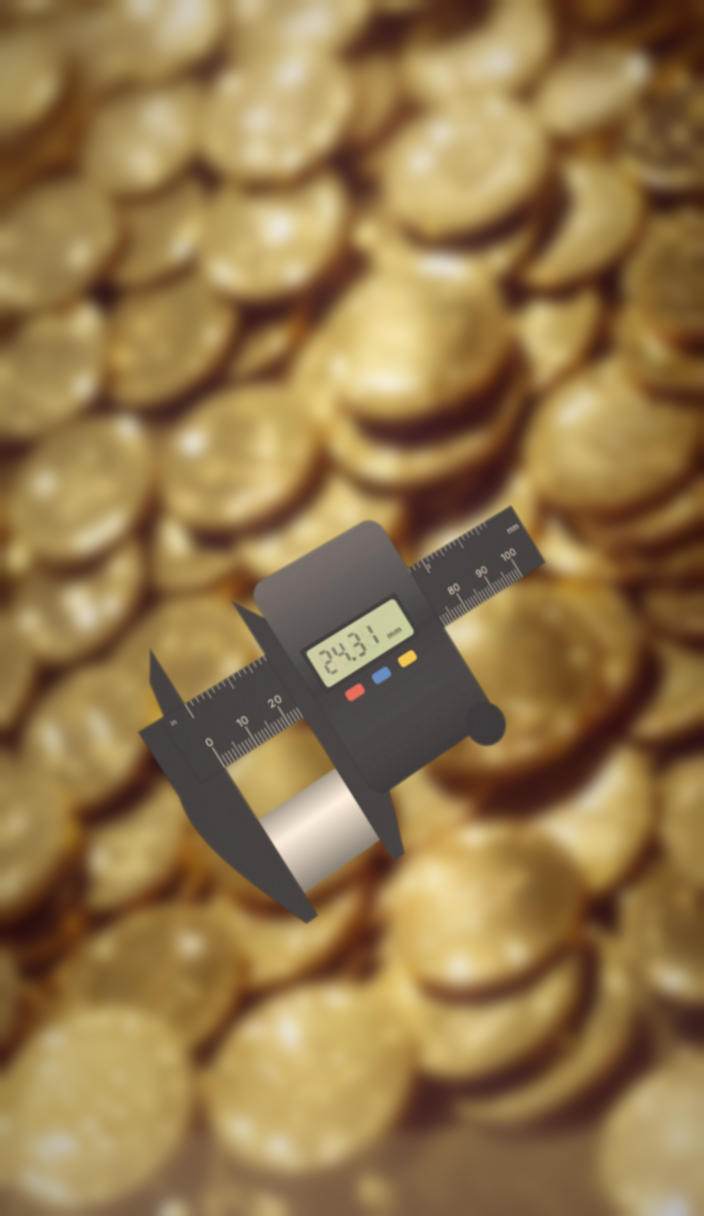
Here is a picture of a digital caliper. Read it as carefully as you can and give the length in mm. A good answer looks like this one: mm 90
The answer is mm 24.31
